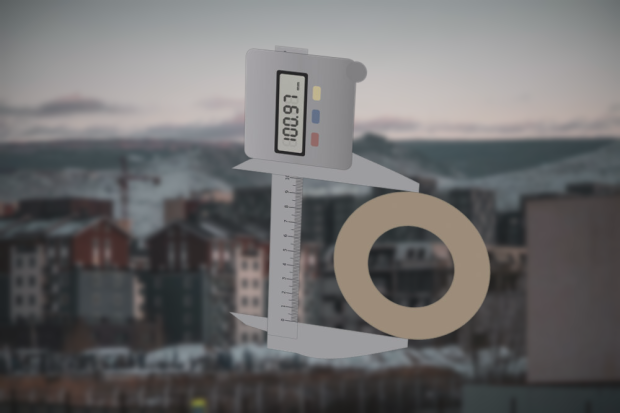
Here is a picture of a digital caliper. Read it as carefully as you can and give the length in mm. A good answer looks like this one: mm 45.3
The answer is mm 100.97
